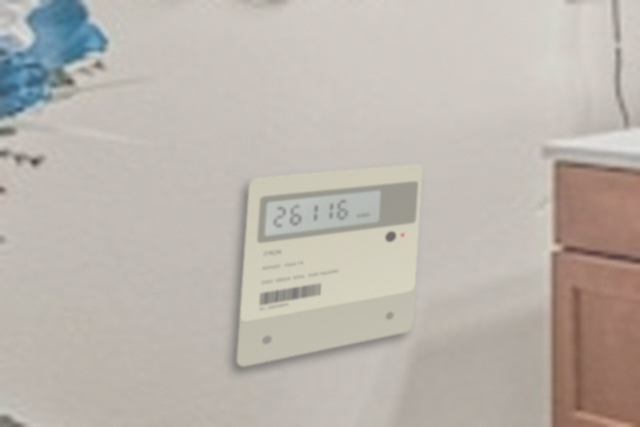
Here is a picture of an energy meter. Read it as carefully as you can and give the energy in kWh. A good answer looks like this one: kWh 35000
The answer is kWh 26116
